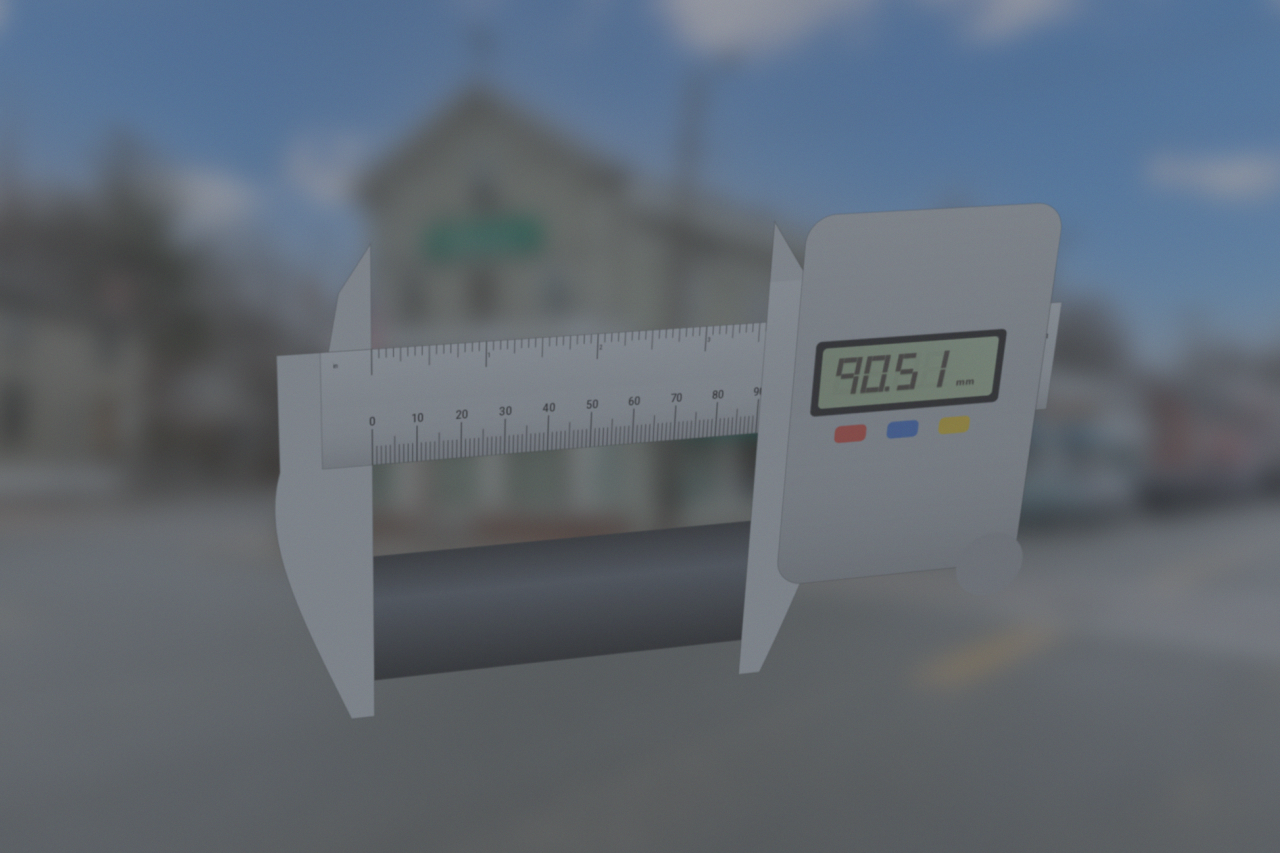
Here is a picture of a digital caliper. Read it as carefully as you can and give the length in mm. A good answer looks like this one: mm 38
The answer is mm 90.51
